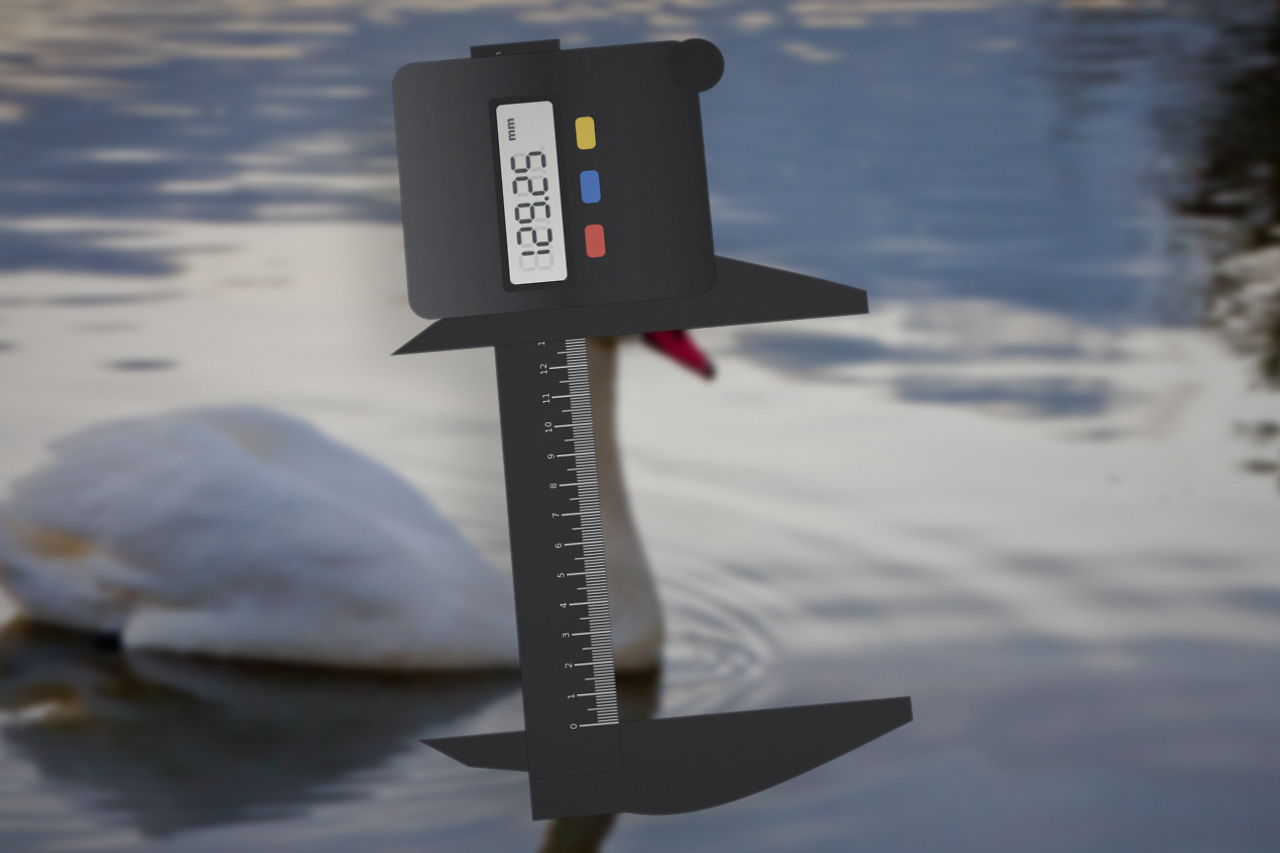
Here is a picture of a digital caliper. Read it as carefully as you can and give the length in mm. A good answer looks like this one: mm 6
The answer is mm 129.25
